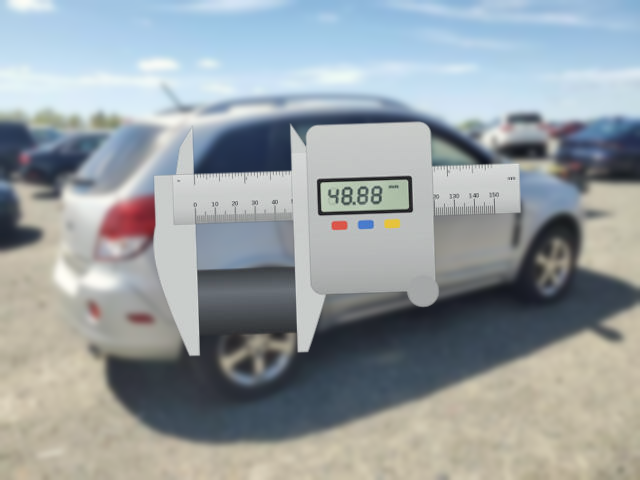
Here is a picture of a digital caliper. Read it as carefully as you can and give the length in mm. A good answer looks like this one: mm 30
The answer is mm 48.88
